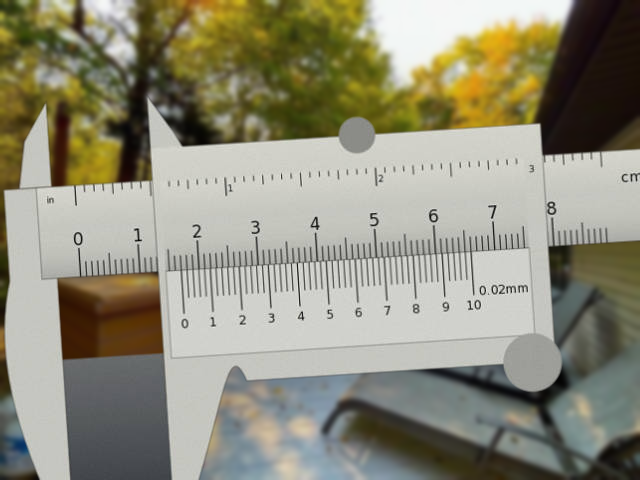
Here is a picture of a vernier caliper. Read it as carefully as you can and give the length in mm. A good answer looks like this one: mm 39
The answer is mm 17.0
